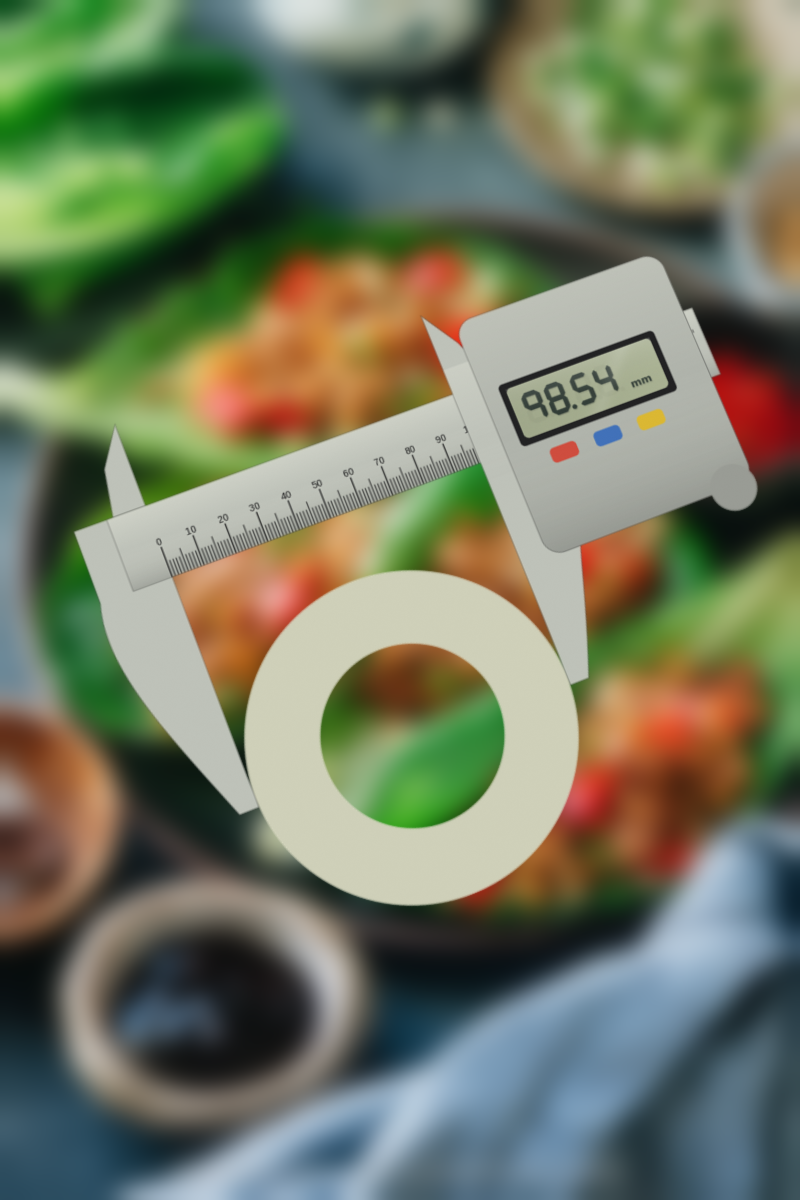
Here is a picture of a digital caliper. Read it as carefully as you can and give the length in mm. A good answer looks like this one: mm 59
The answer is mm 98.54
